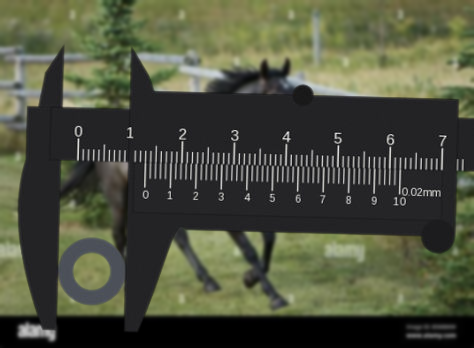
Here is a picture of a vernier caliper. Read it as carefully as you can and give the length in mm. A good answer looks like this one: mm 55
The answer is mm 13.0
